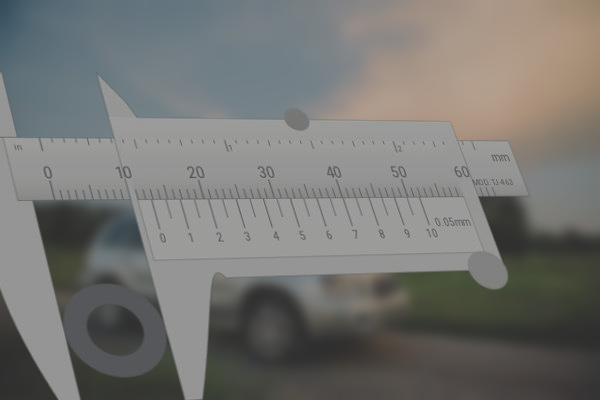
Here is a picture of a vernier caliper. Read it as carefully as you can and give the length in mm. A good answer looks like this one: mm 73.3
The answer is mm 12.8
